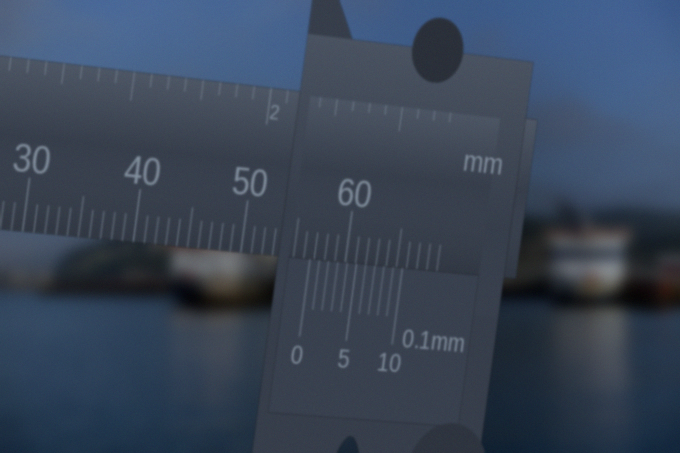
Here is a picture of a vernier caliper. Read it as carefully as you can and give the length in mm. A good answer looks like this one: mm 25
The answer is mm 56.6
